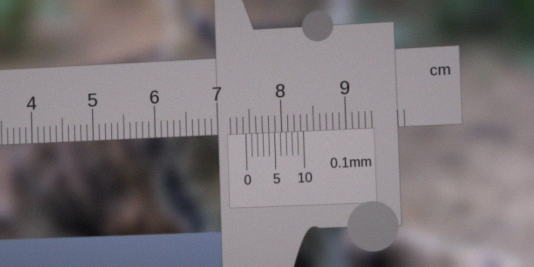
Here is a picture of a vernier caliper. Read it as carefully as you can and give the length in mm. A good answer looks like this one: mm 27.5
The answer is mm 74.4
